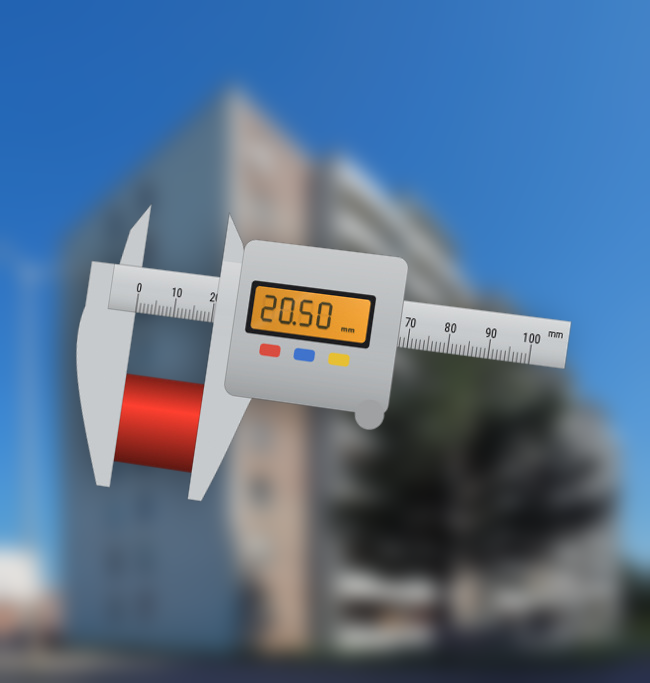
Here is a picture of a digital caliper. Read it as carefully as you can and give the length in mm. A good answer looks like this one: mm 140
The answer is mm 20.50
